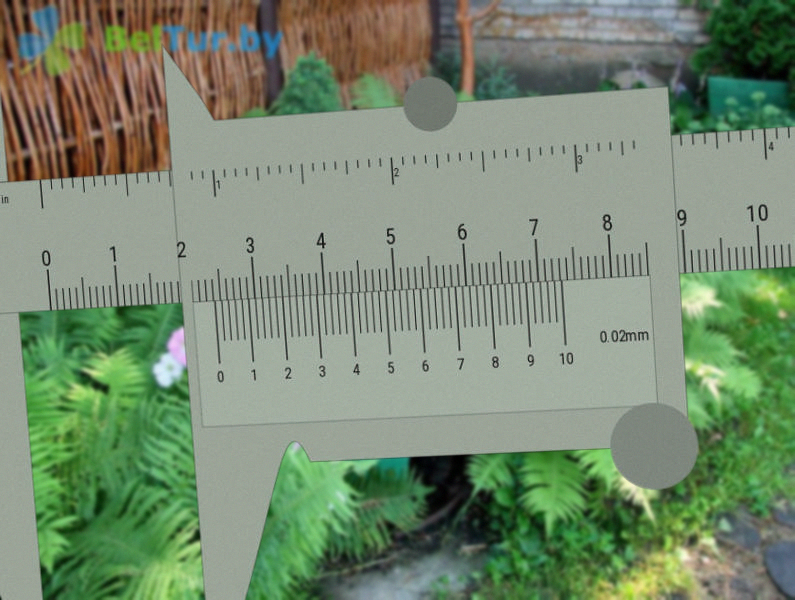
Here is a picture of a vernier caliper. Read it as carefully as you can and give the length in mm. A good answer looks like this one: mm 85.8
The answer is mm 24.2
